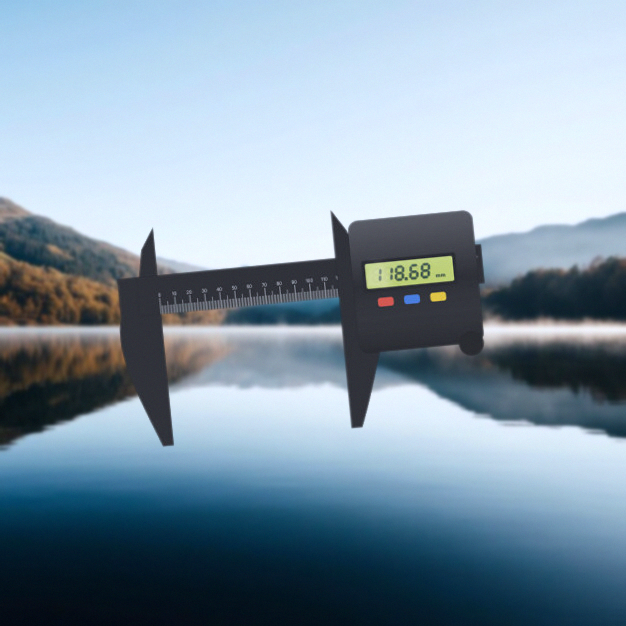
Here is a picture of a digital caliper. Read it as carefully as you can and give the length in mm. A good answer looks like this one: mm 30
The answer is mm 118.68
